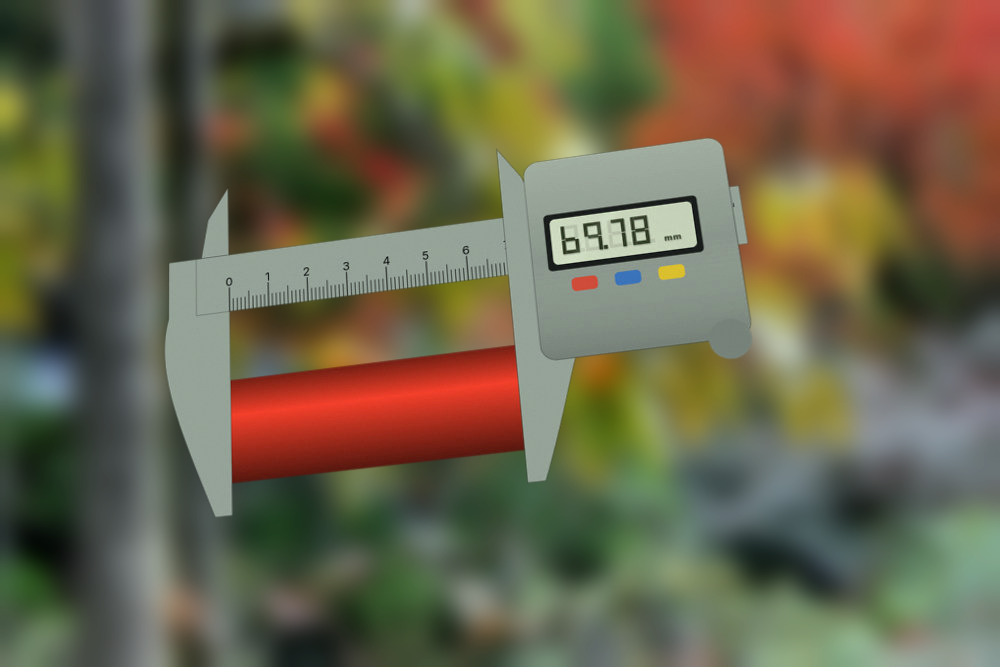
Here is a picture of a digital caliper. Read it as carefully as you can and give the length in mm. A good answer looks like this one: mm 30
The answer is mm 69.78
